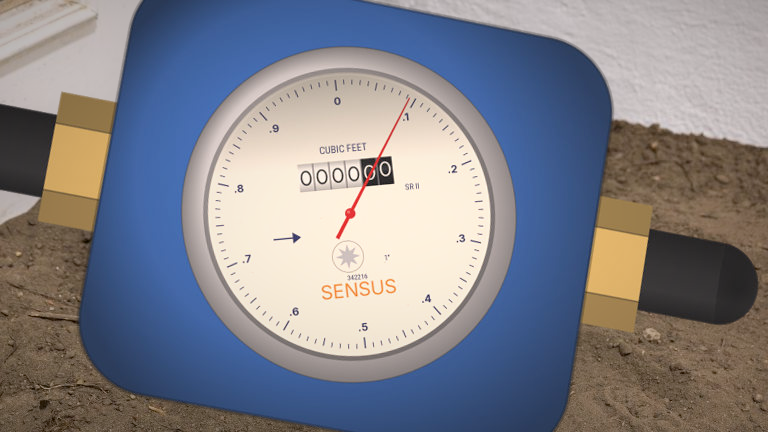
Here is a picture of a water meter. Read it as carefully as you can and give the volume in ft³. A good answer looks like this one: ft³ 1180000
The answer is ft³ 0.09
